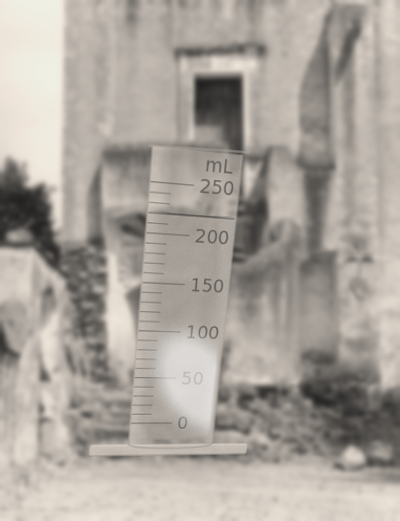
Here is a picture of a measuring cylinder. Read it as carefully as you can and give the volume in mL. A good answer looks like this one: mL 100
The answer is mL 220
